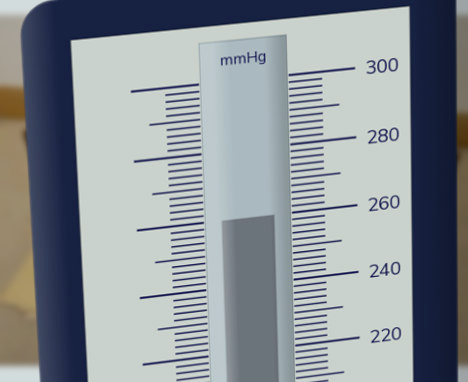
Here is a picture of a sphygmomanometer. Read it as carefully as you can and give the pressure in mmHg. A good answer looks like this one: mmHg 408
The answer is mmHg 260
